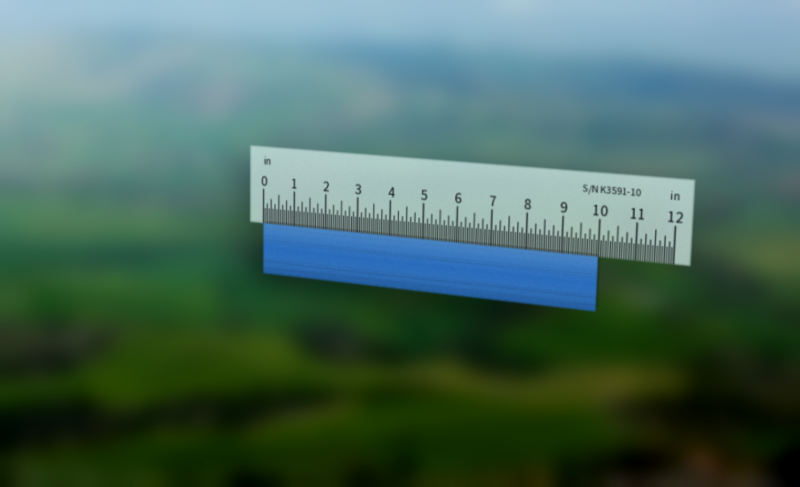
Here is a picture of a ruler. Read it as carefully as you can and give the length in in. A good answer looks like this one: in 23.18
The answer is in 10
